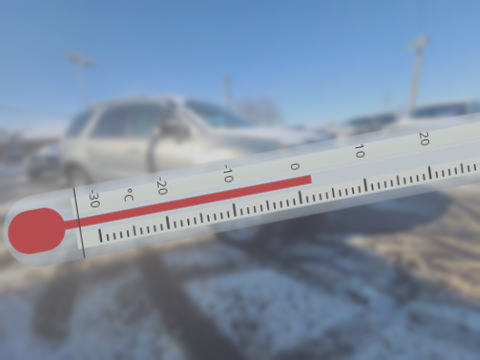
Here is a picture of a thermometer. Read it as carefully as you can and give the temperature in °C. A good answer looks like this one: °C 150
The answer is °C 2
